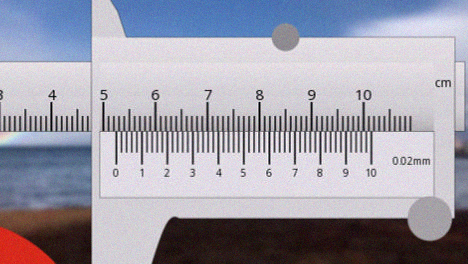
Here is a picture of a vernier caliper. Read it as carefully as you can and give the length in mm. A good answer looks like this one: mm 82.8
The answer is mm 52.5
